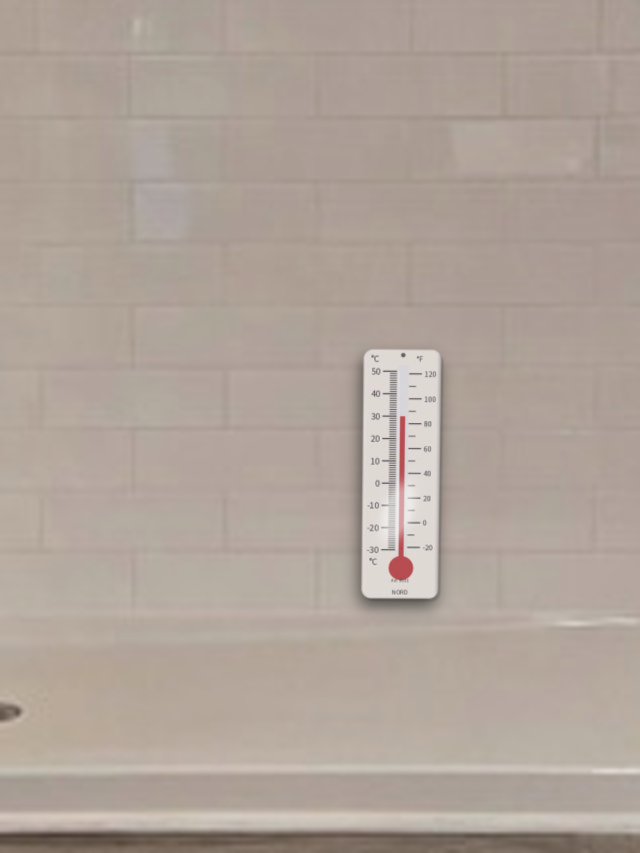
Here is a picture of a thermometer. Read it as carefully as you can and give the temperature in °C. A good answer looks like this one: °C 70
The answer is °C 30
